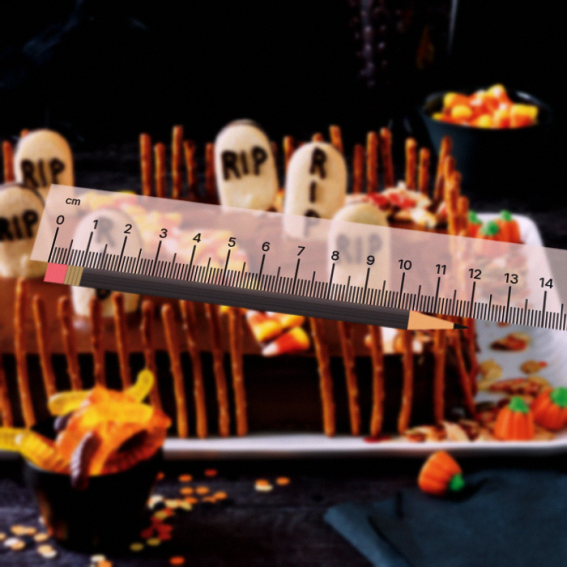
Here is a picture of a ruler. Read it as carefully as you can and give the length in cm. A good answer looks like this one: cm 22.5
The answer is cm 12
